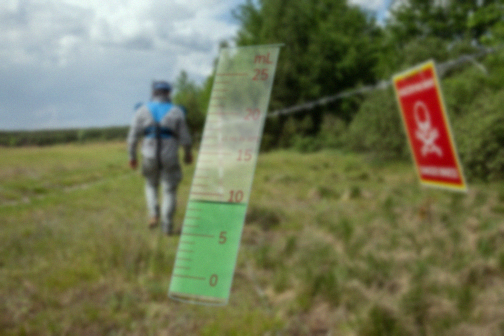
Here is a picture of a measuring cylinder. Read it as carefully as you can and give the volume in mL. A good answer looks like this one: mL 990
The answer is mL 9
